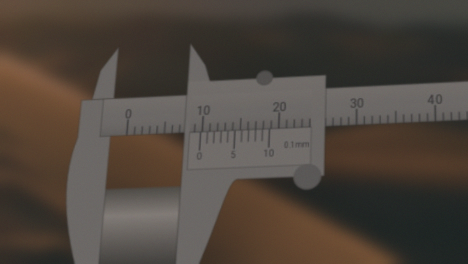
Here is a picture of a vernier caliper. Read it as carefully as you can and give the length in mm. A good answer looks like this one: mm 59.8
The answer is mm 9.8
